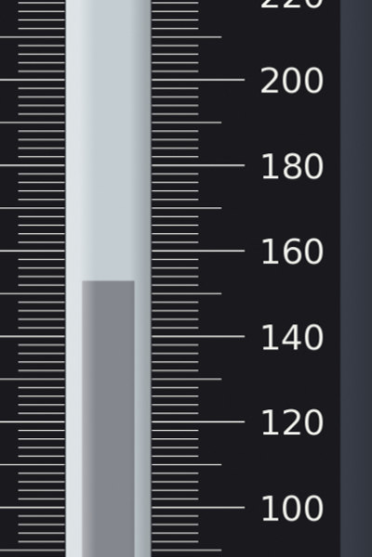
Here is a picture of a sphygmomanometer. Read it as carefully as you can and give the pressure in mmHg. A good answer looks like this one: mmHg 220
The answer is mmHg 153
